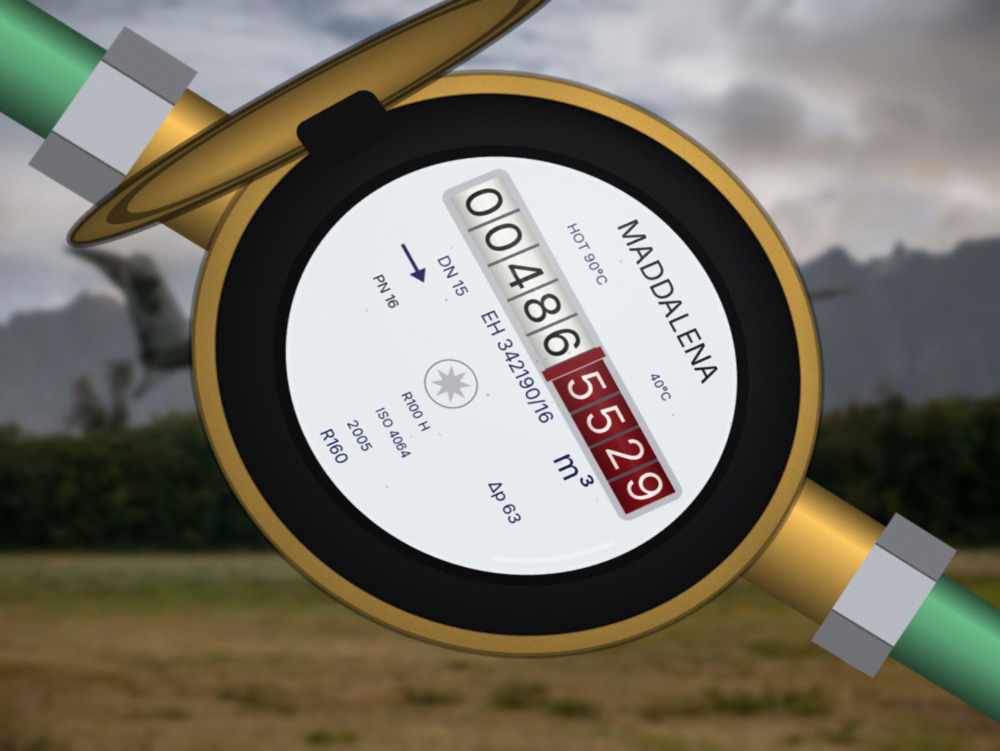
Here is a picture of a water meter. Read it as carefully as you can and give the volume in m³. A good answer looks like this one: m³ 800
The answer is m³ 486.5529
